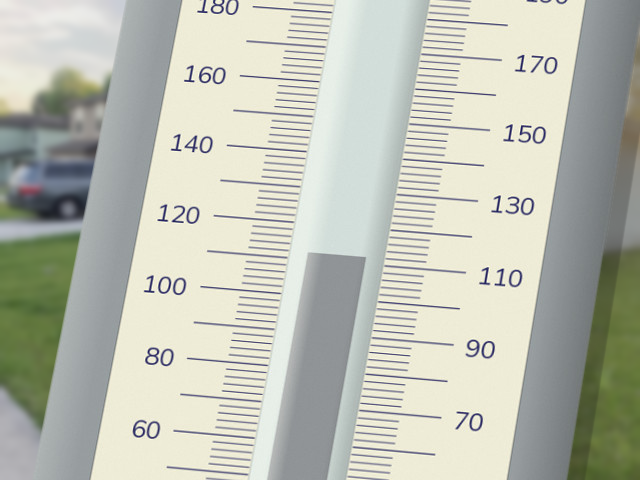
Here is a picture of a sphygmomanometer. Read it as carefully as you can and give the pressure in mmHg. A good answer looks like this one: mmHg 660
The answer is mmHg 112
